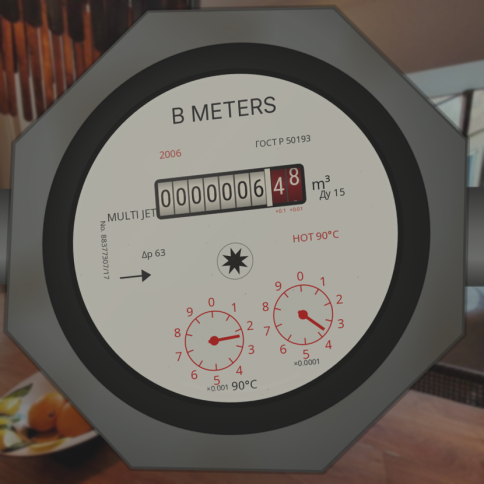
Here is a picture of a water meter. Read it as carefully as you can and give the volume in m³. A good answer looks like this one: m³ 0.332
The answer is m³ 6.4823
